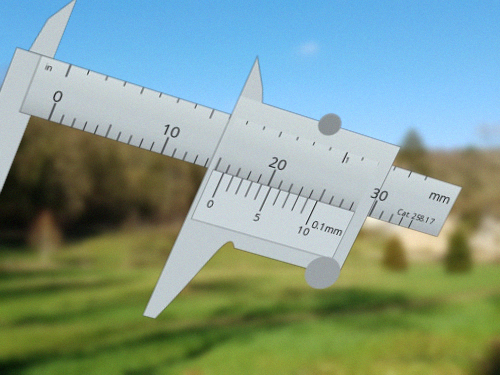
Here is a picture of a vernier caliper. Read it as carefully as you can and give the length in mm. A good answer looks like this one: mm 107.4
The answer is mm 15.8
